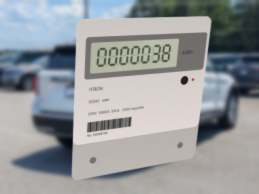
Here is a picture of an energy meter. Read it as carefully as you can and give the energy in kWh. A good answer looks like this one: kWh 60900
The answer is kWh 38
